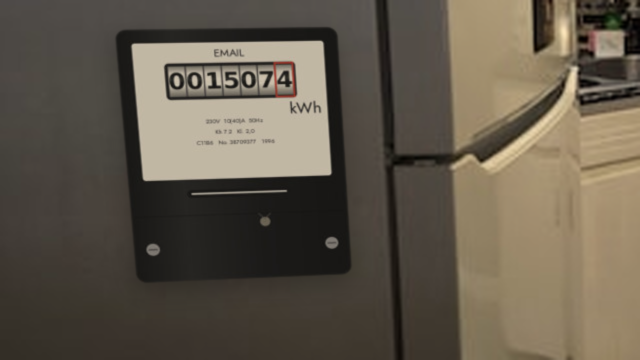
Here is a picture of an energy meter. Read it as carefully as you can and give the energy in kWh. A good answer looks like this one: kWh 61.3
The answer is kWh 1507.4
